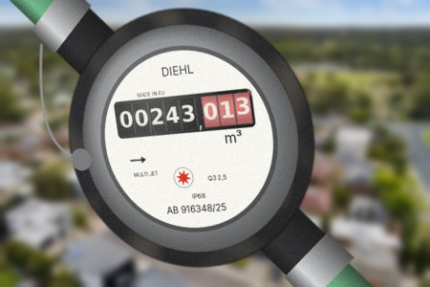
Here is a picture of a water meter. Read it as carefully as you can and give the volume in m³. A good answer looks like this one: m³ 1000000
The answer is m³ 243.013
